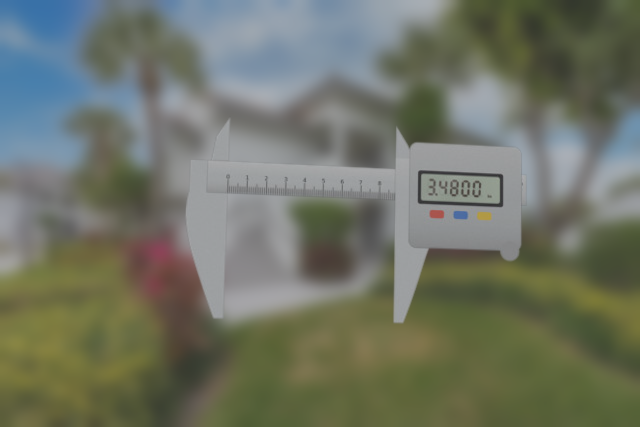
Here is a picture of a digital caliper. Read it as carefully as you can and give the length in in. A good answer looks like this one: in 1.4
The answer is in 3.4800
